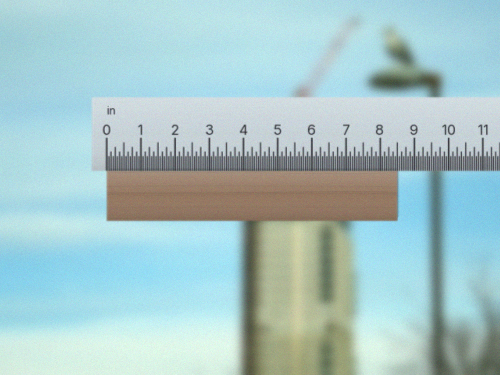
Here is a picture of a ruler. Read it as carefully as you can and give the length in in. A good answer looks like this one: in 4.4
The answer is in 8.5
